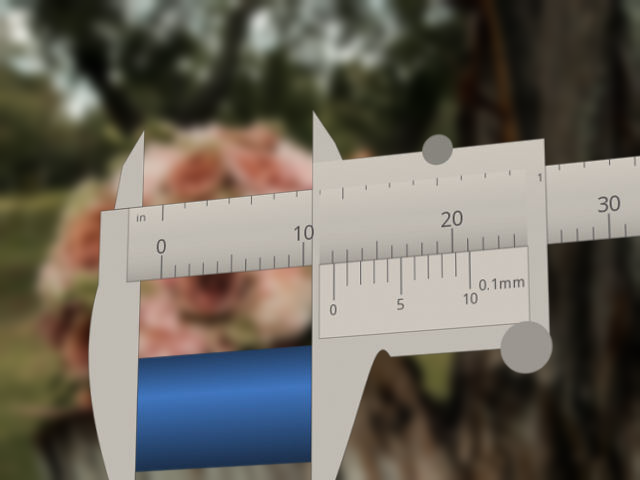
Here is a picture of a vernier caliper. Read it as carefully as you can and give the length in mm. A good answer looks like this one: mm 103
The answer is mm 12.1
